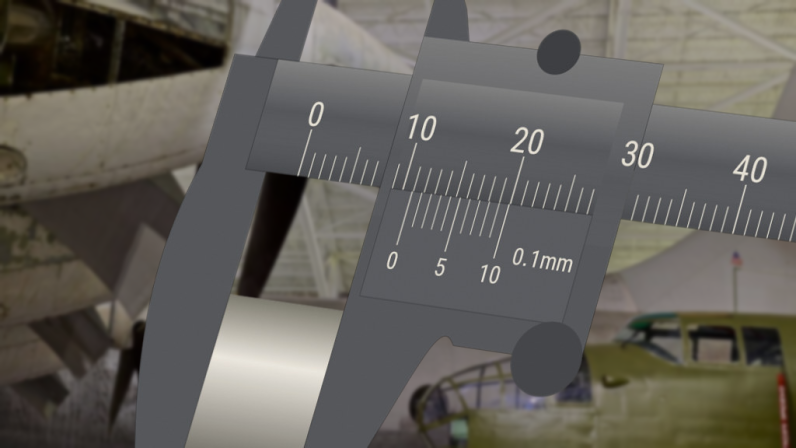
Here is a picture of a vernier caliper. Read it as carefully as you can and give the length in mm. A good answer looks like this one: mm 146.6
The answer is mm 10.9
